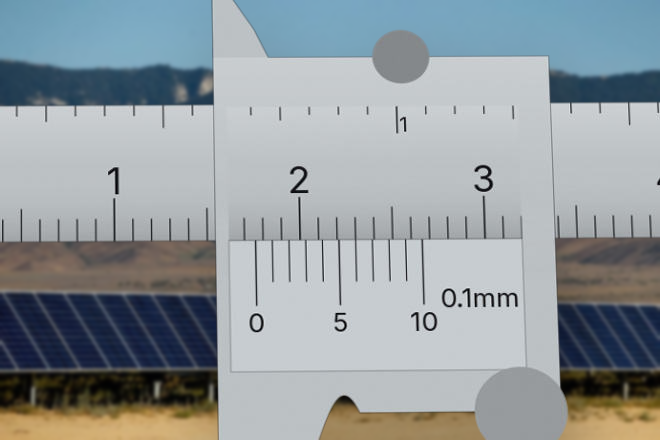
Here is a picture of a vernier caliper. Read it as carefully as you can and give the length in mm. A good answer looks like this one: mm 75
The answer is mm 17.6
